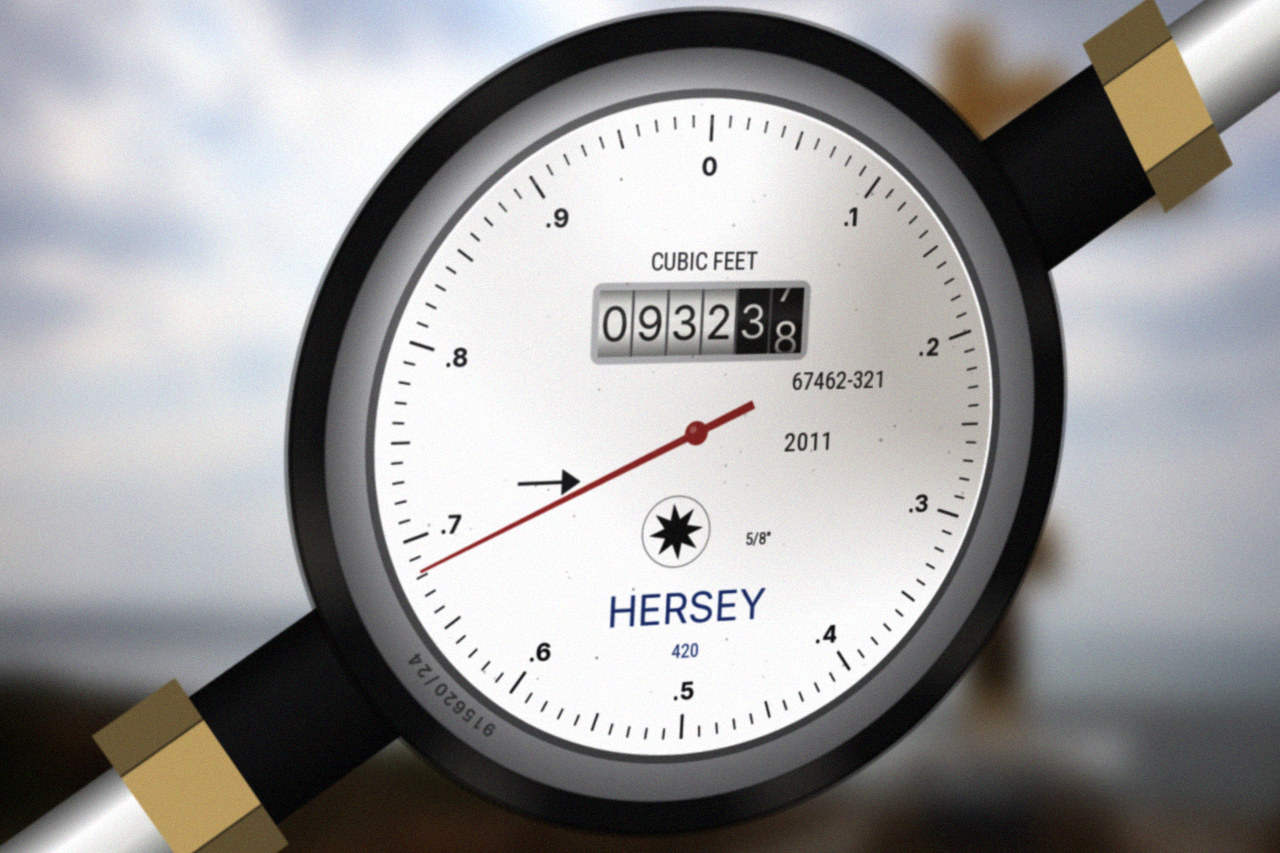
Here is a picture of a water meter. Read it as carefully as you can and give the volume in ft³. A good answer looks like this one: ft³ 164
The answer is ft³ 93237.68
